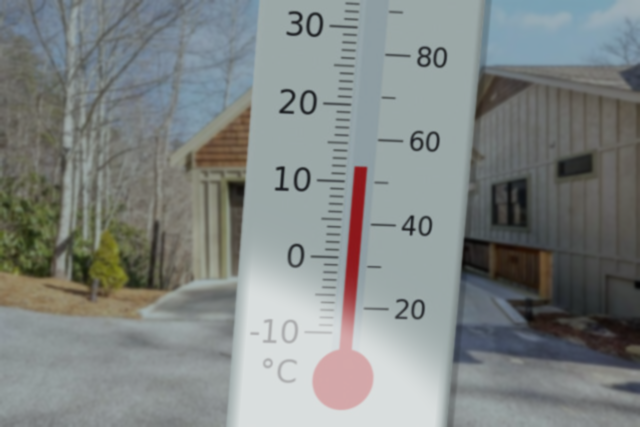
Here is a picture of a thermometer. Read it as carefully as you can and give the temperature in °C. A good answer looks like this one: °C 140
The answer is °C 12
